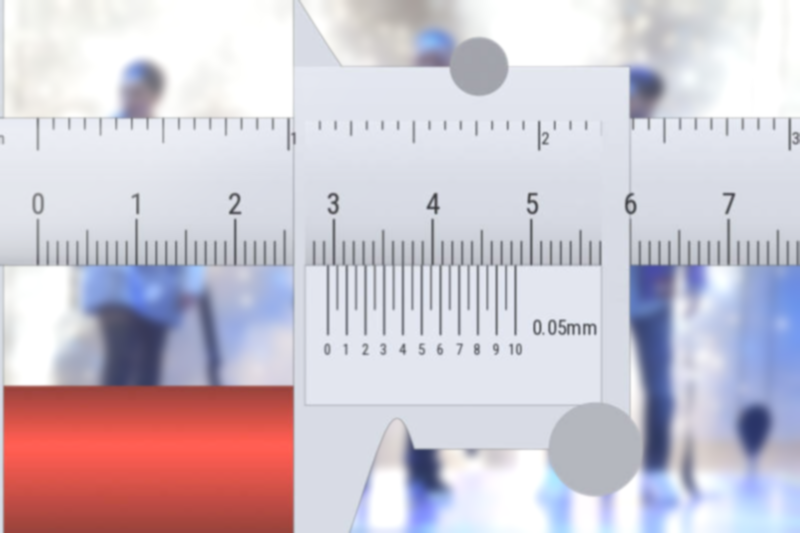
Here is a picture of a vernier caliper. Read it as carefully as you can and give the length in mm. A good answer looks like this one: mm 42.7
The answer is mm 29.4
